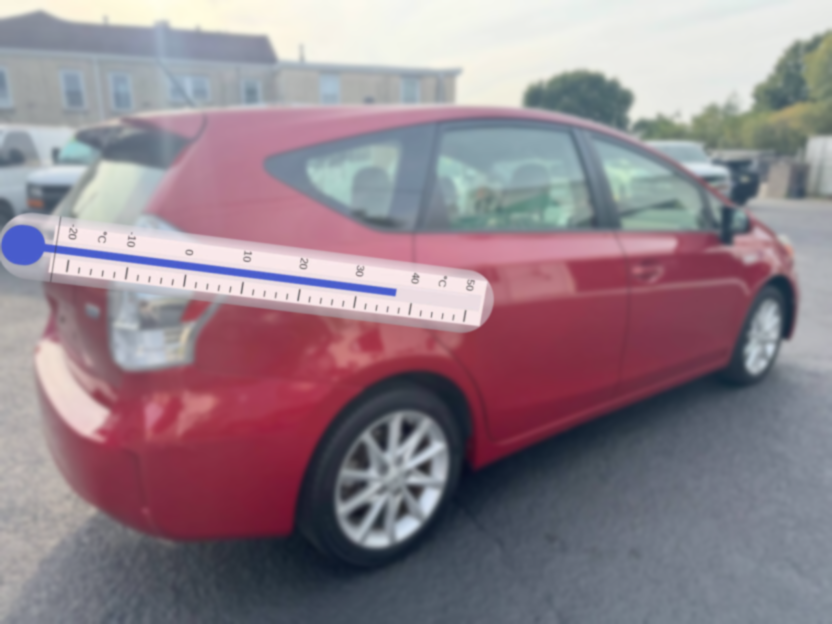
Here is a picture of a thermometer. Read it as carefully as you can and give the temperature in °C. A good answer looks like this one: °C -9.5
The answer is °C 37
